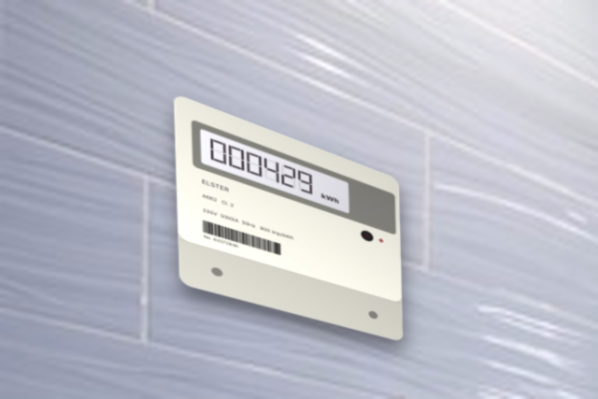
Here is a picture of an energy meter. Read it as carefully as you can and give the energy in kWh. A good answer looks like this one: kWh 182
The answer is kWh 429
